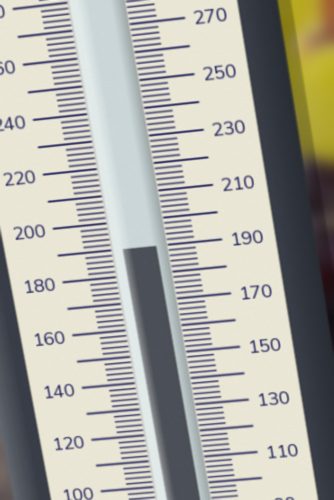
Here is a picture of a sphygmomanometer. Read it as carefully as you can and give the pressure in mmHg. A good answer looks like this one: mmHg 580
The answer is mmHg 190
